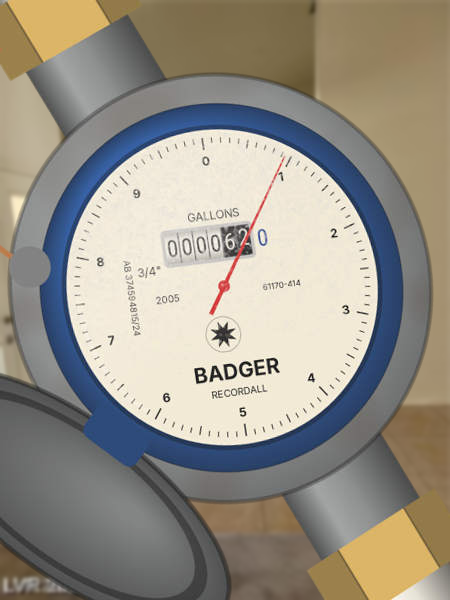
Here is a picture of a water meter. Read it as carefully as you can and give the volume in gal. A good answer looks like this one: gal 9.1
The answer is gal 620.9
